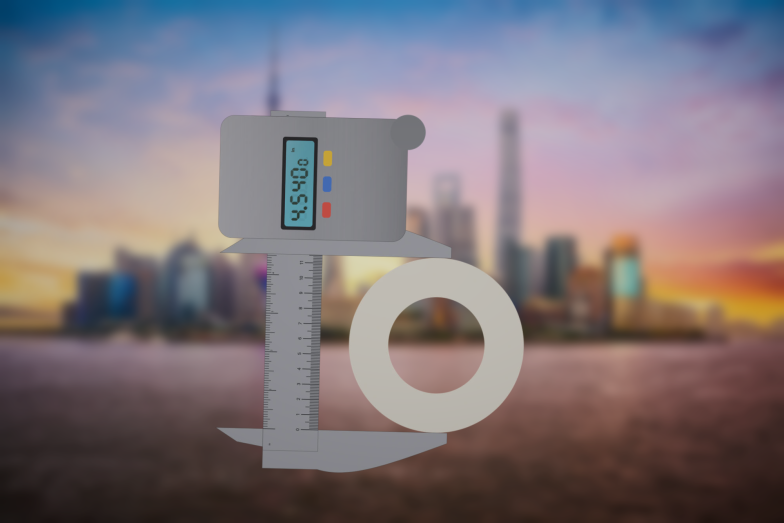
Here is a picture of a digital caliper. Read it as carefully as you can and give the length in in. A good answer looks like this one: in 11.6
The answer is in 4.5400
